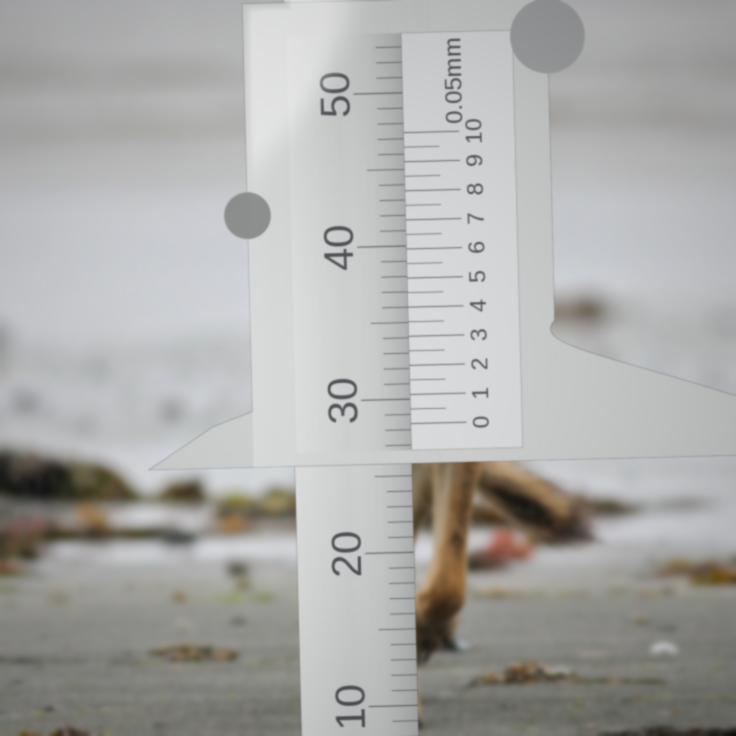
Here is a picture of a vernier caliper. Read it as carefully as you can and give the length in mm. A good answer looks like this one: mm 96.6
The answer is mm 28.4
